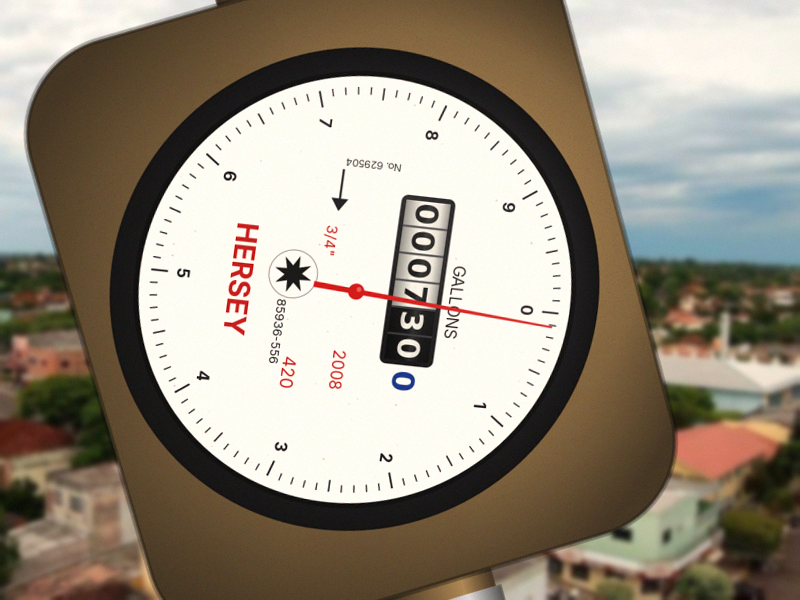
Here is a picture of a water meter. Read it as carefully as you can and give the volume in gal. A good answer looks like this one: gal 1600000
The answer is gal 7300.1
